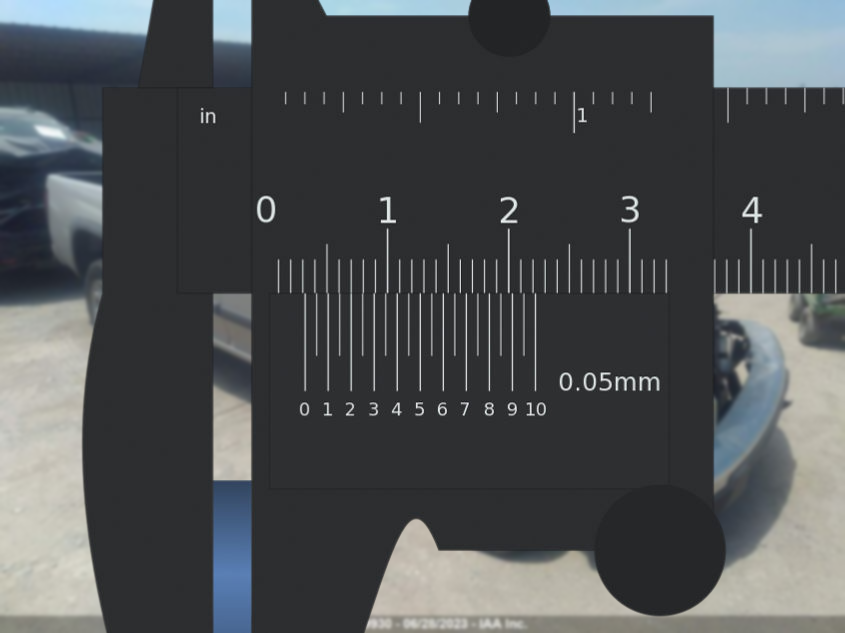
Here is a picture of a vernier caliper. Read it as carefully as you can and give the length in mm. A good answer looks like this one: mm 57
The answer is mm 3.2
